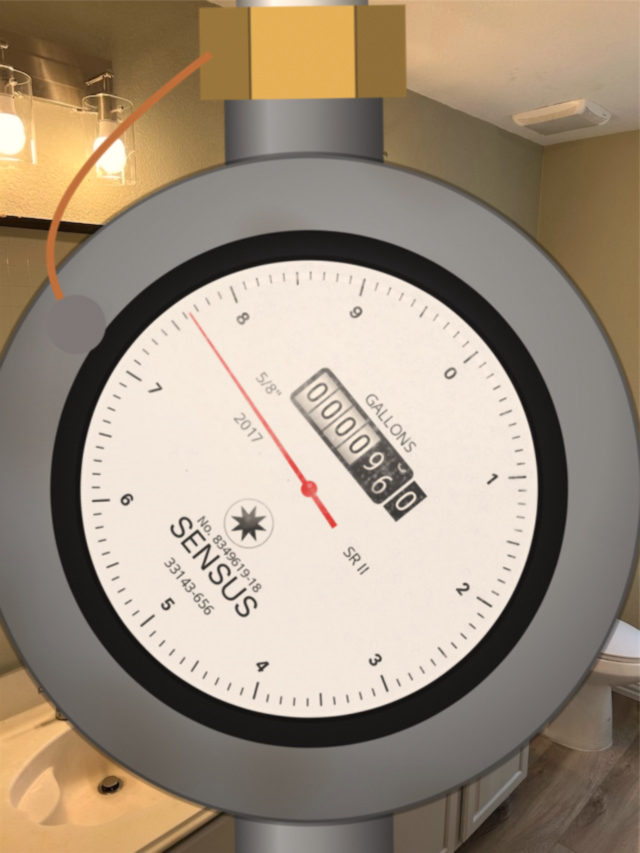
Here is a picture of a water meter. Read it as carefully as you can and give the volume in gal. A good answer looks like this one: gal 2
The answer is gal 957.6
